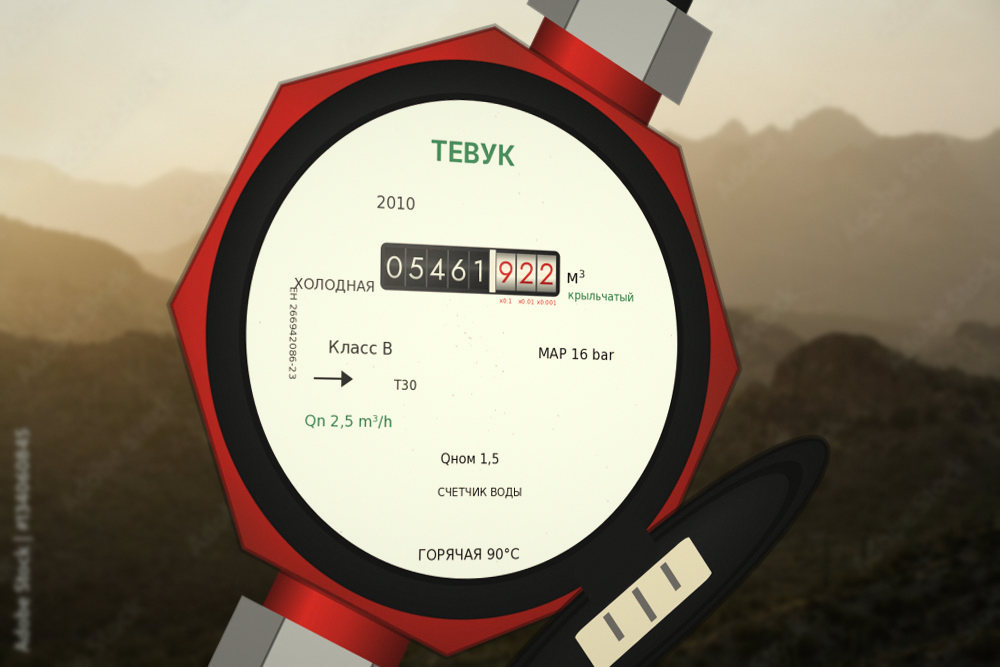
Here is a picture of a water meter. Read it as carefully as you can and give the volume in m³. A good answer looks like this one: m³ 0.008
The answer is m³ 5461.922
